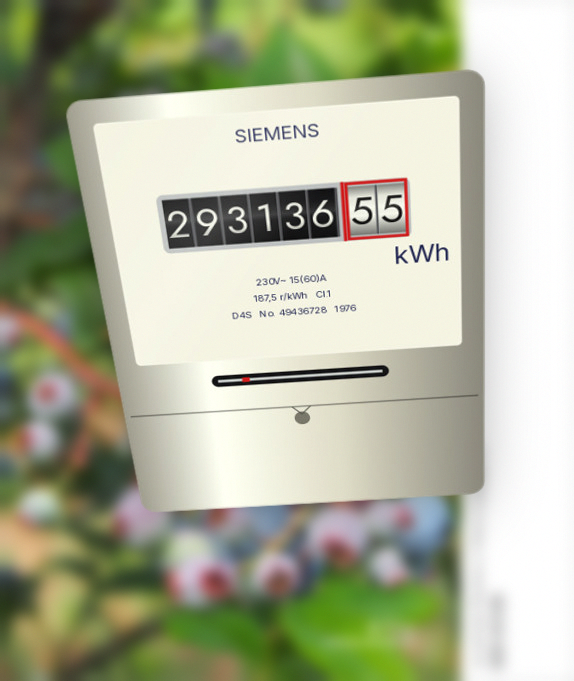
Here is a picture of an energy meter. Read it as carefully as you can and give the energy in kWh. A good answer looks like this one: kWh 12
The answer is kWh 293136.55
